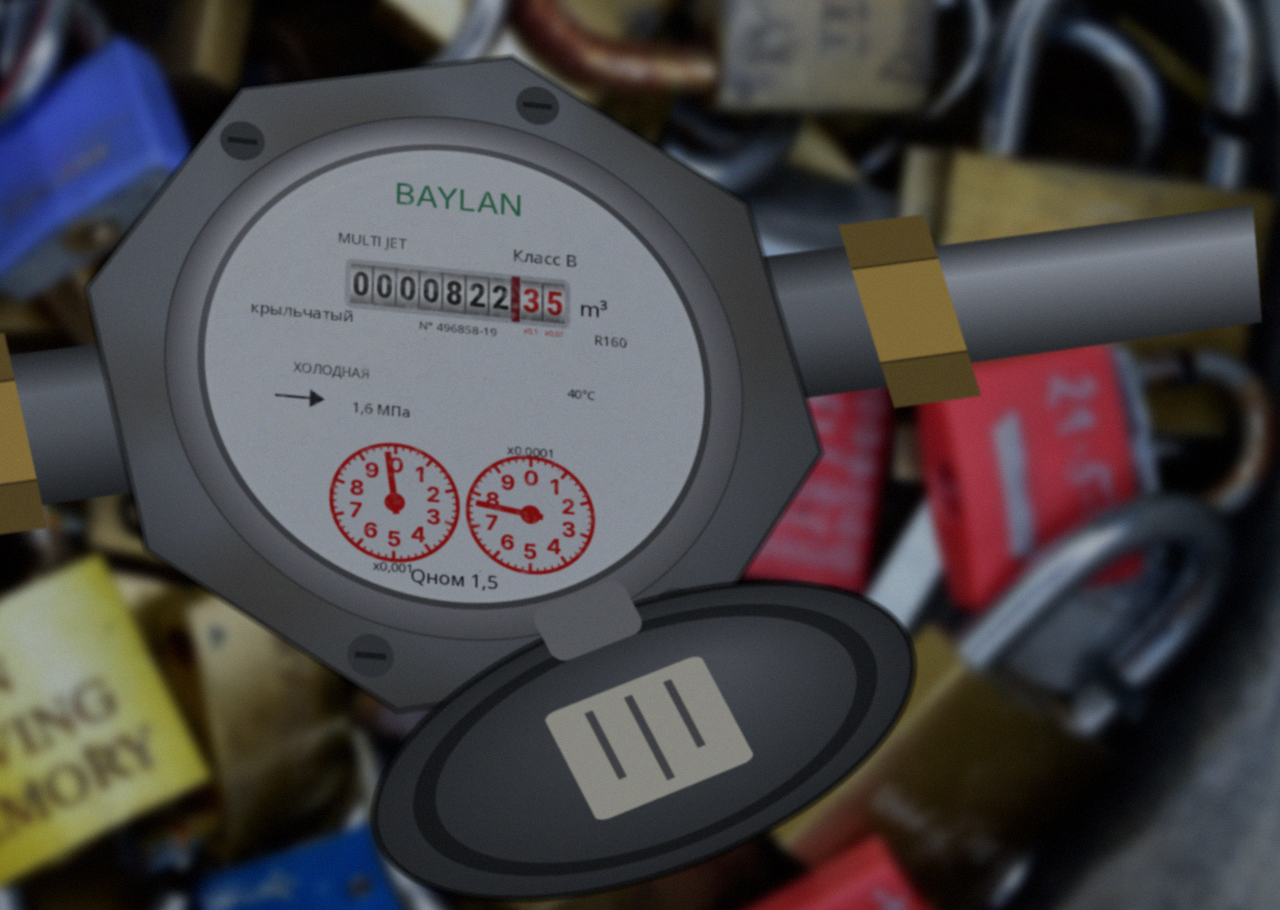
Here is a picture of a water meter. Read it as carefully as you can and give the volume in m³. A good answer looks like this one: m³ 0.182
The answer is m³ 822.3497
